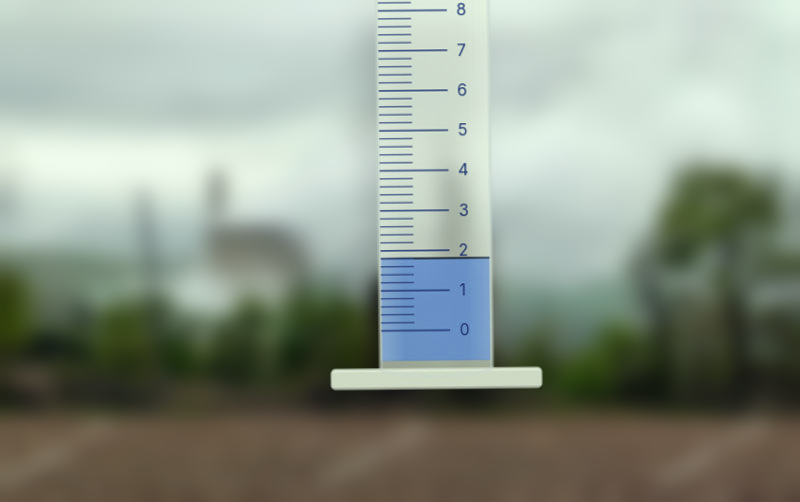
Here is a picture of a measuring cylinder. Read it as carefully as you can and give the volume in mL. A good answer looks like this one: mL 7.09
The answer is mL 1.8
